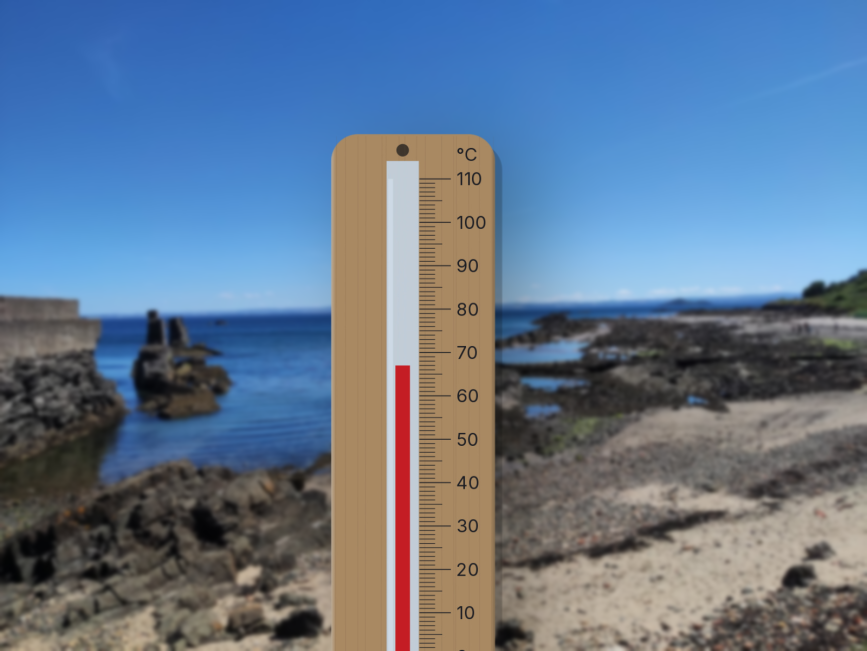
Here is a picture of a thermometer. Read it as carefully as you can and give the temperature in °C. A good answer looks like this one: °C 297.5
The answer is °C 67
